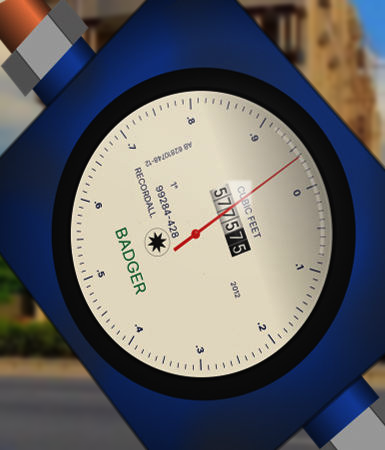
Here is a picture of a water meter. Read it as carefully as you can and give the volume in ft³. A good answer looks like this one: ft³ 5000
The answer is ft³ 577574.96
